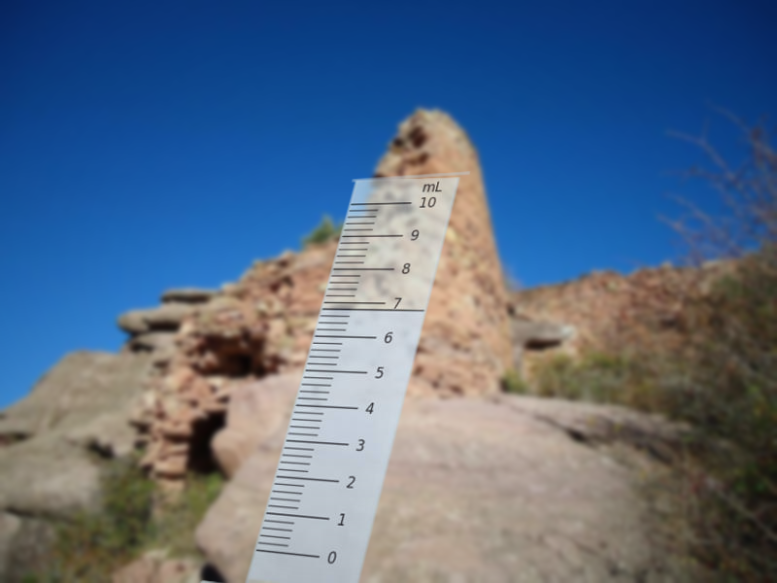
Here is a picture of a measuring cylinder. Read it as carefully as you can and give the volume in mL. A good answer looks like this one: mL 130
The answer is mL 6.8
